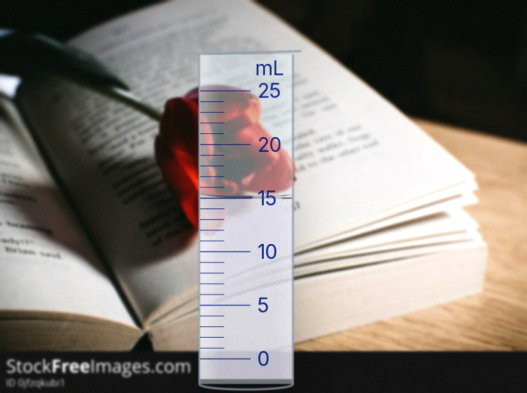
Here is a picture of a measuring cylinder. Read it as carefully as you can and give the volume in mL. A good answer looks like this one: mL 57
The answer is mL 15
